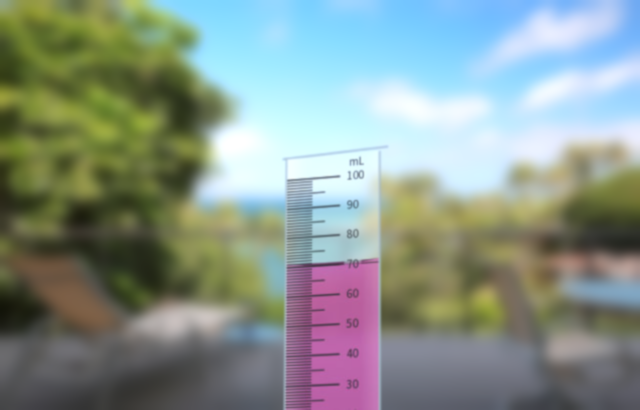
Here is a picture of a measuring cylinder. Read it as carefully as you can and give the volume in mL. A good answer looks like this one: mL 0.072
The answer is mL 70
